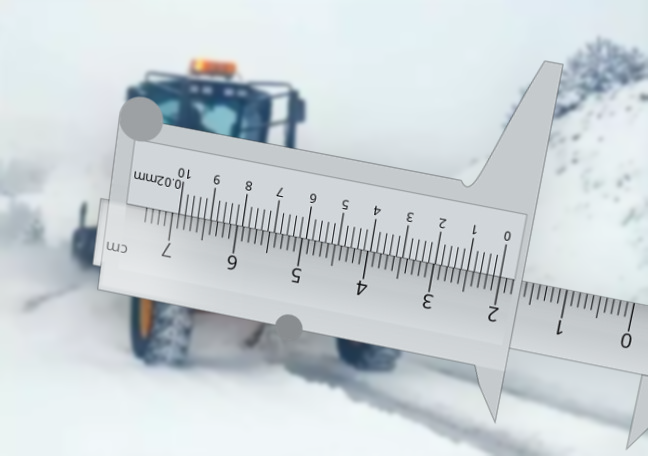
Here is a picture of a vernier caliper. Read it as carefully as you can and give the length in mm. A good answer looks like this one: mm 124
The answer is mm 20.0
